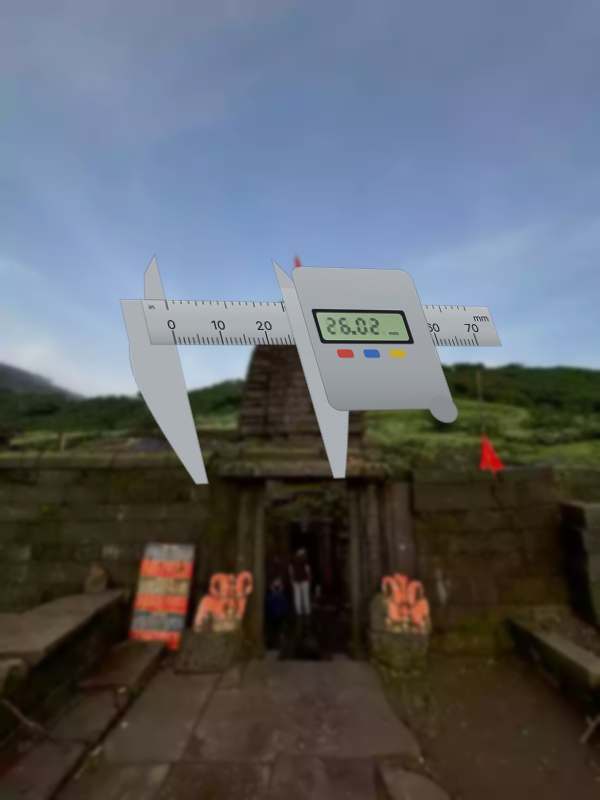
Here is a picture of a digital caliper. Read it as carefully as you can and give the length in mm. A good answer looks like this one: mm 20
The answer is mm 26.02
